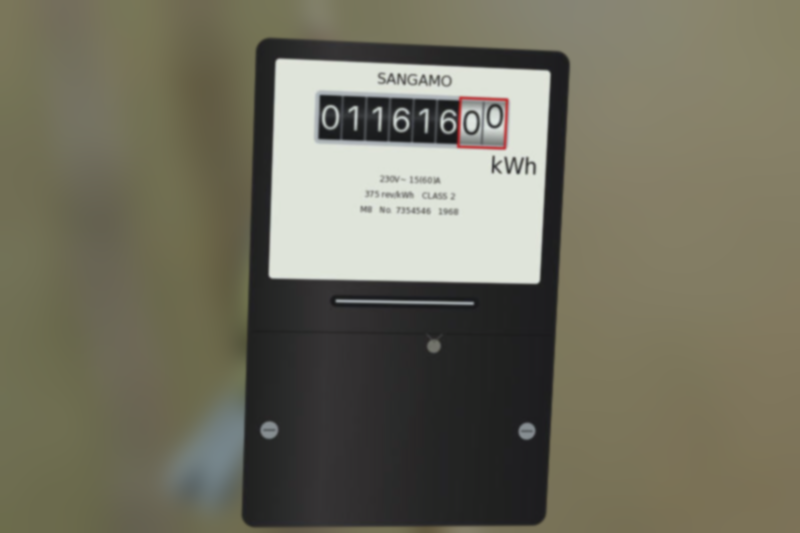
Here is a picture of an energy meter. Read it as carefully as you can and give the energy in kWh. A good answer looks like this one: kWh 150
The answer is kWh 11616.00
